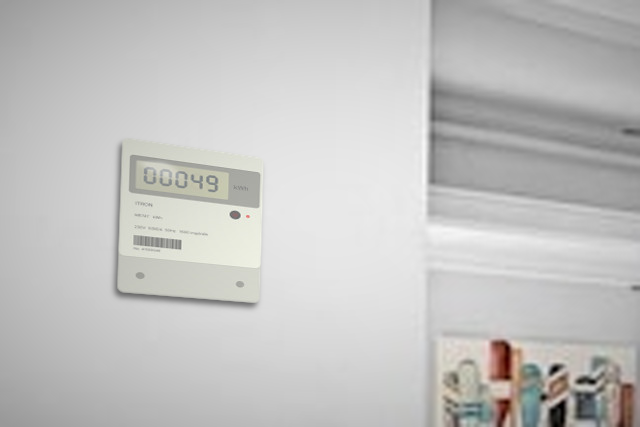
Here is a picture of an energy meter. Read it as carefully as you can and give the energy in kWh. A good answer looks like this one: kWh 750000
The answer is kWh 49
